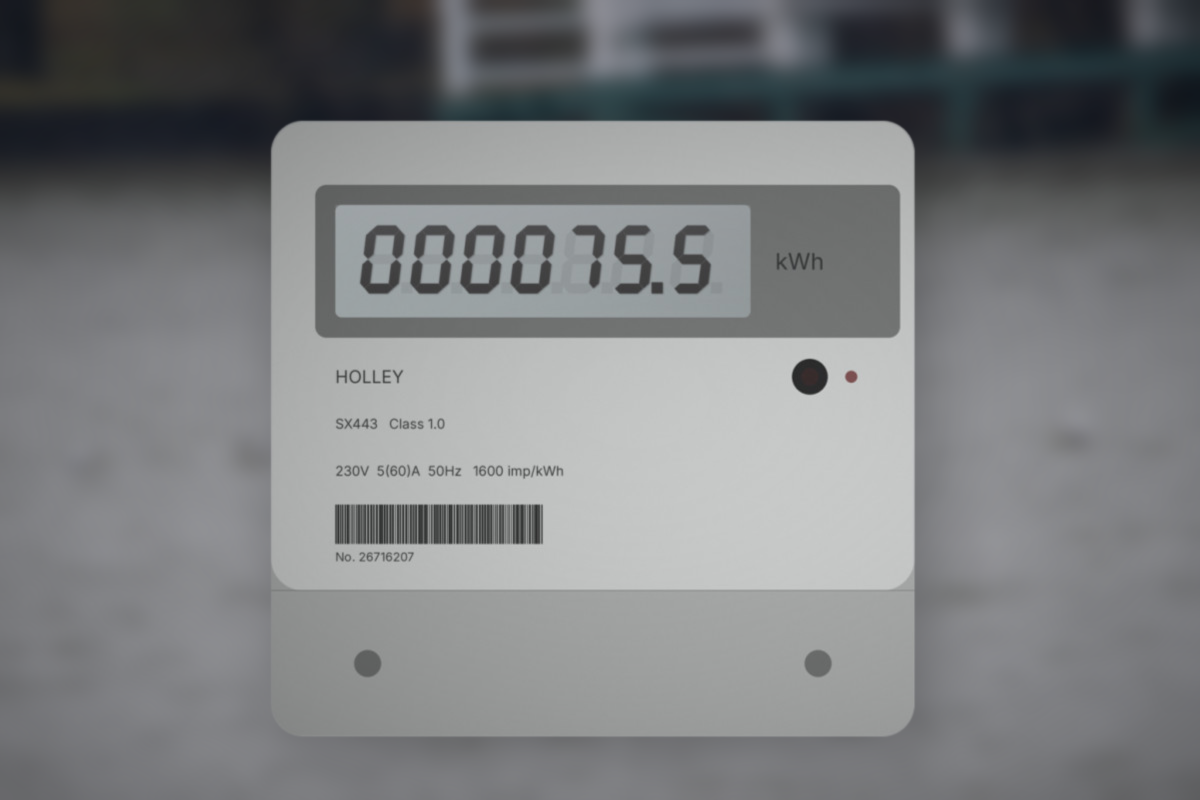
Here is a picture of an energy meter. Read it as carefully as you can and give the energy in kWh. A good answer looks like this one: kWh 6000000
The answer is kWh 75.5
